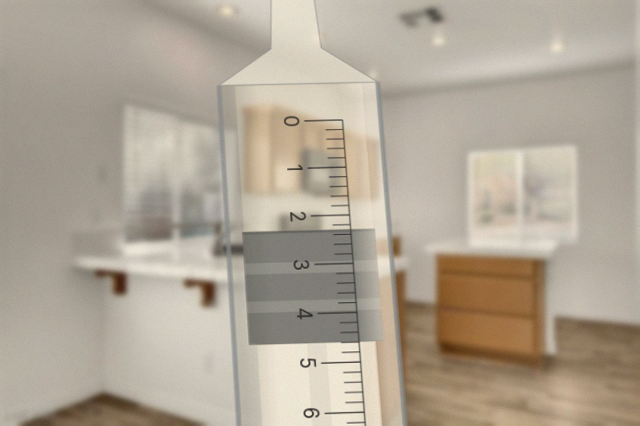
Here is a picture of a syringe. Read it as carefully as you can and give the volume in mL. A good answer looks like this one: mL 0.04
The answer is mL 2.3
